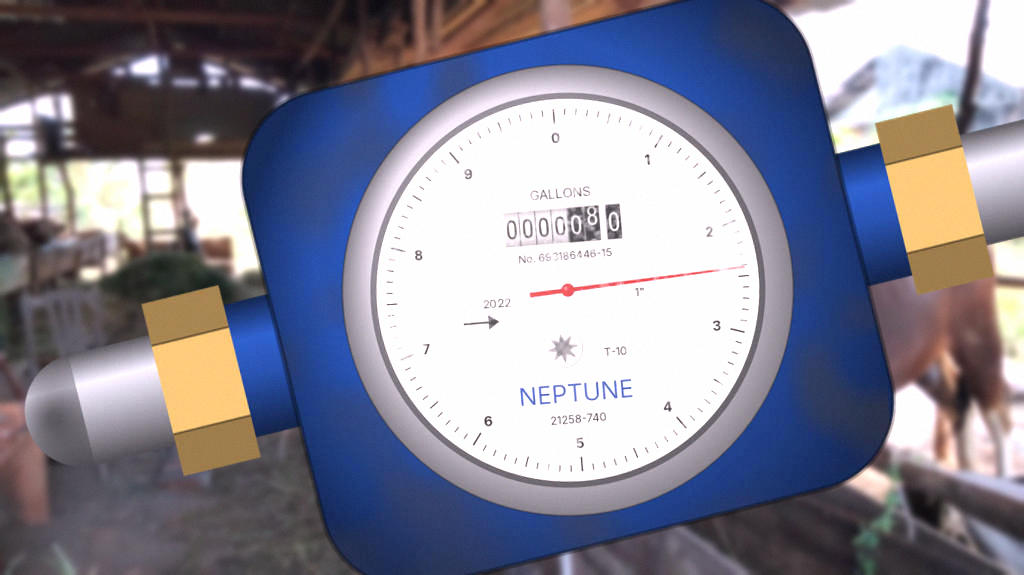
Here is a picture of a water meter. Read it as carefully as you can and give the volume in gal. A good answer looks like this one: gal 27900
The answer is gal 82.4
